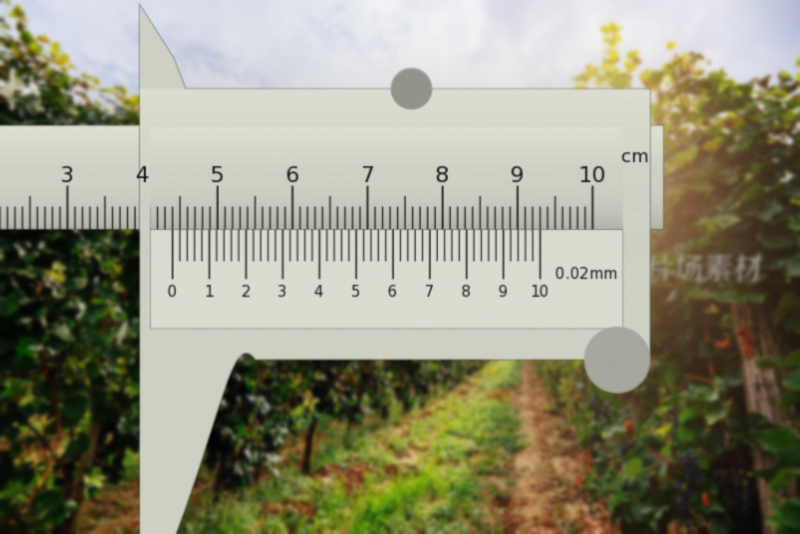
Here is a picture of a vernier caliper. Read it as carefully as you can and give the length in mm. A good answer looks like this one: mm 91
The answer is mm 44.0
